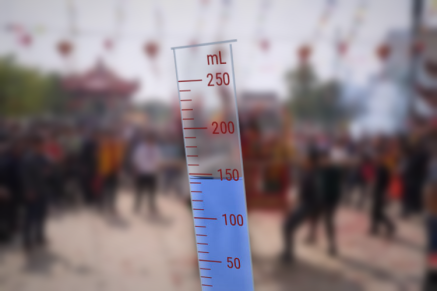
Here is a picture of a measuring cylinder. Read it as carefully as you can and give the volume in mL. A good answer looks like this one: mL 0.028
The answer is mL 145
